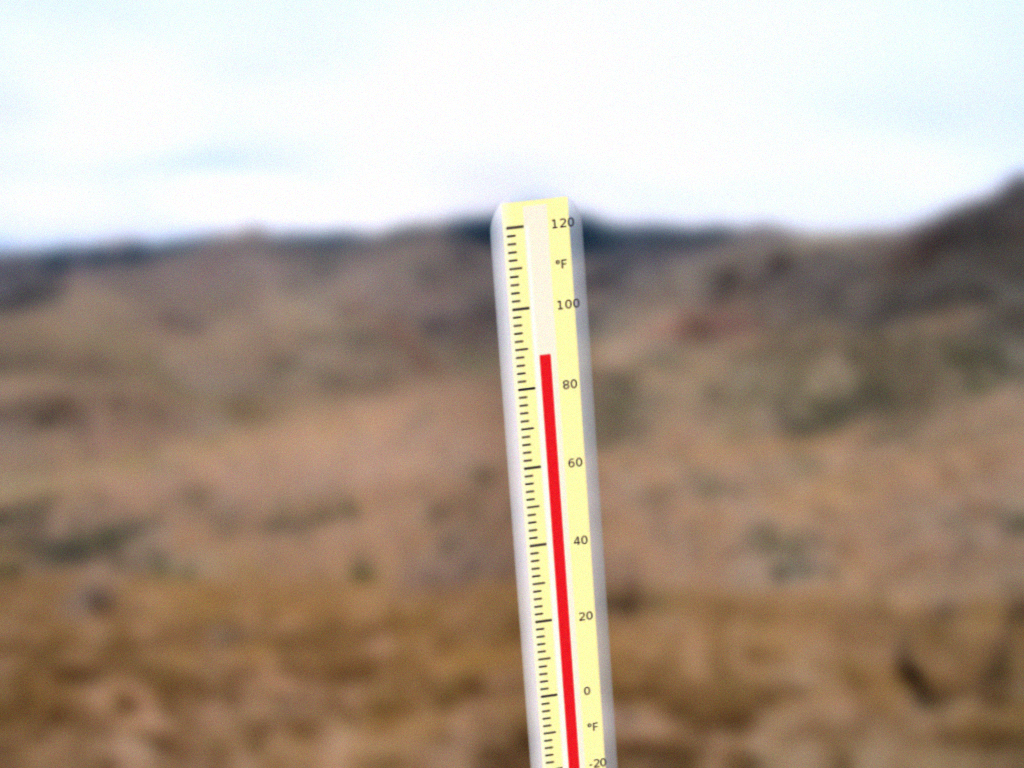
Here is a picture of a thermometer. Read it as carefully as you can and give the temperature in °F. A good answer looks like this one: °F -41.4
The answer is °F 88
